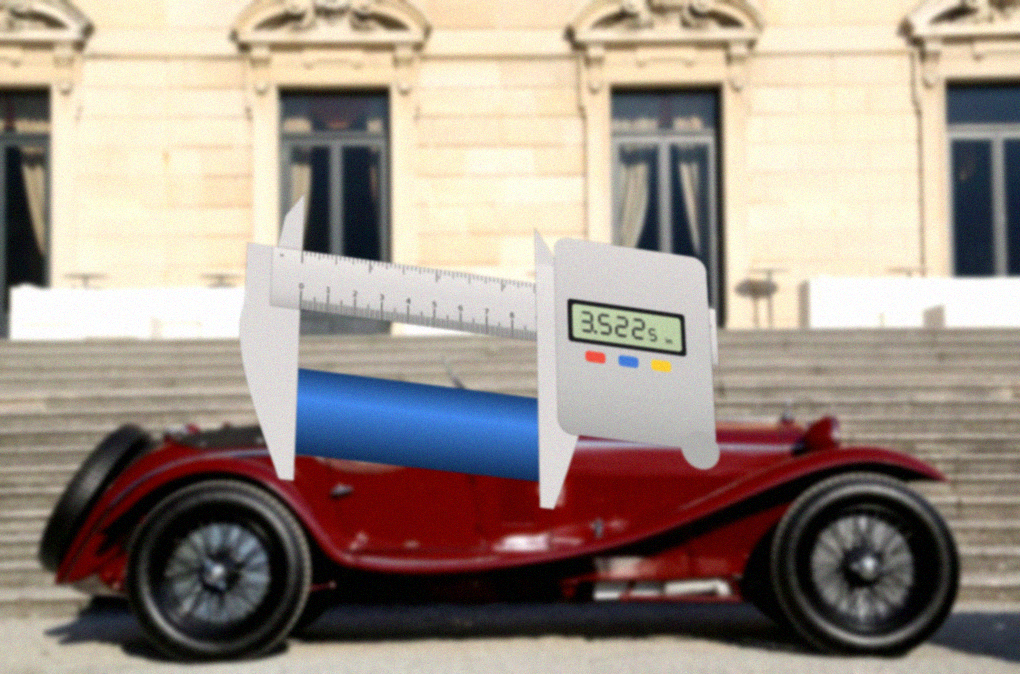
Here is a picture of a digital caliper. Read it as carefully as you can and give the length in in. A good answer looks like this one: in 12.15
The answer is in 3.5225
